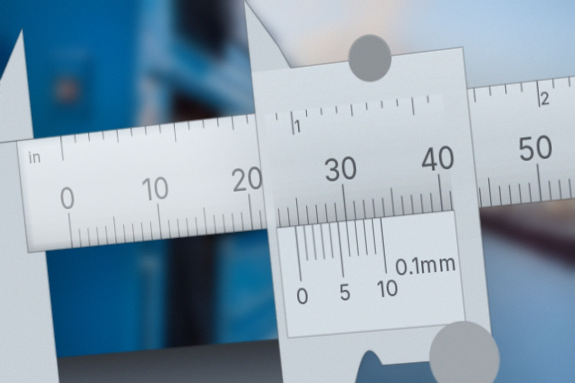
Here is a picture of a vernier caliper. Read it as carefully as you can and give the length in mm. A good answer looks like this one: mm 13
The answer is mm 24.6
